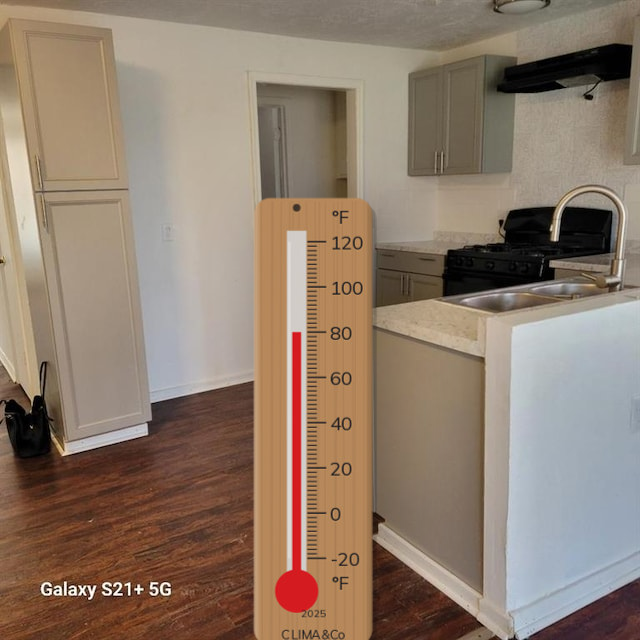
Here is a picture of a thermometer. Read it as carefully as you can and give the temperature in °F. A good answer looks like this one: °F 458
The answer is °F 80
